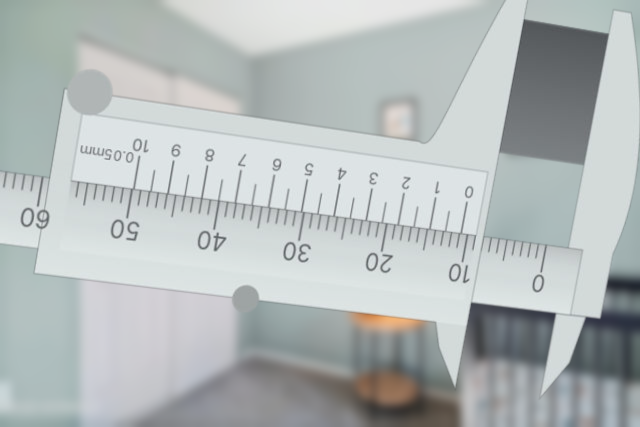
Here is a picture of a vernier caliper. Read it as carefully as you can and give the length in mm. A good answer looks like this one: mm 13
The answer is mm 10.8
